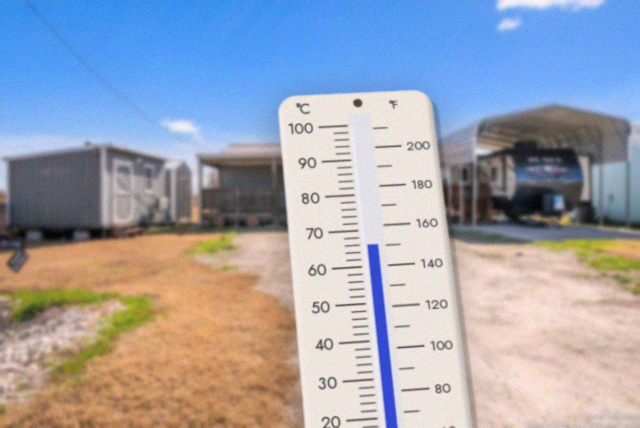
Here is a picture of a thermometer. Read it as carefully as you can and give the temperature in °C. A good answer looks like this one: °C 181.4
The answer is °C 66
